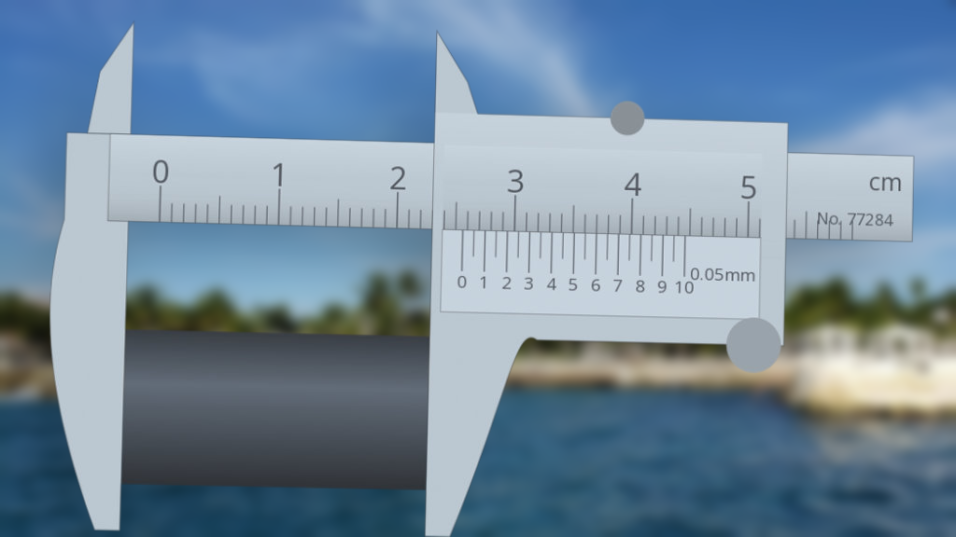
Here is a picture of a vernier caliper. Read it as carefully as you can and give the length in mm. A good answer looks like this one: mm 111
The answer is mm 25.6
